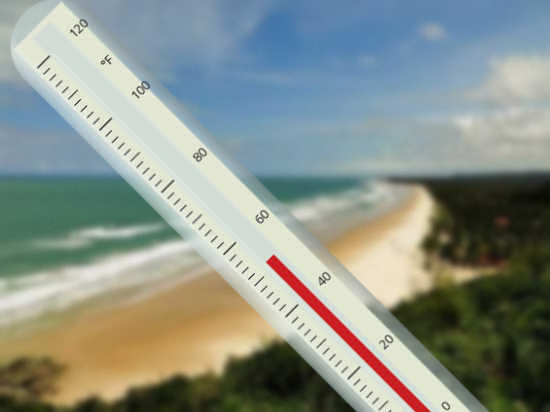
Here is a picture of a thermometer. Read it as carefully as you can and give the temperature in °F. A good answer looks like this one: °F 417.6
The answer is °F 52
